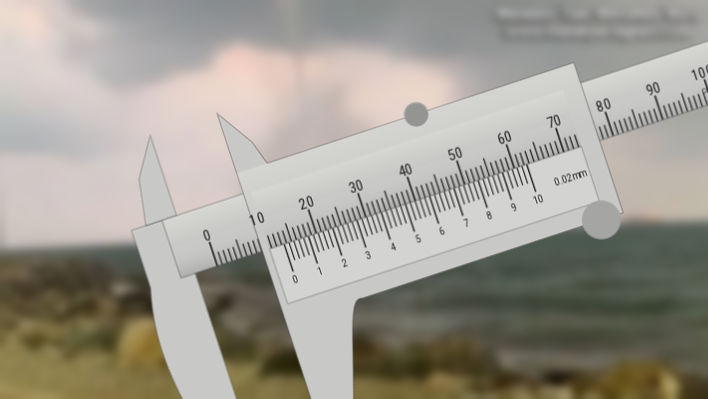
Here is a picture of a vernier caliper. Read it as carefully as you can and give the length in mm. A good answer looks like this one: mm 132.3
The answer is mm 13.5
